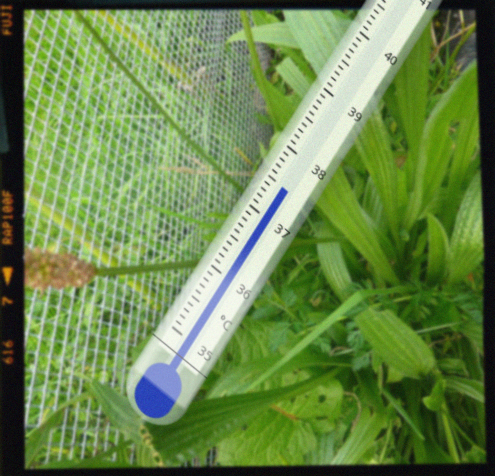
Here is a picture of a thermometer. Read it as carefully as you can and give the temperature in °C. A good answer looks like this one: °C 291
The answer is °C 37.5
